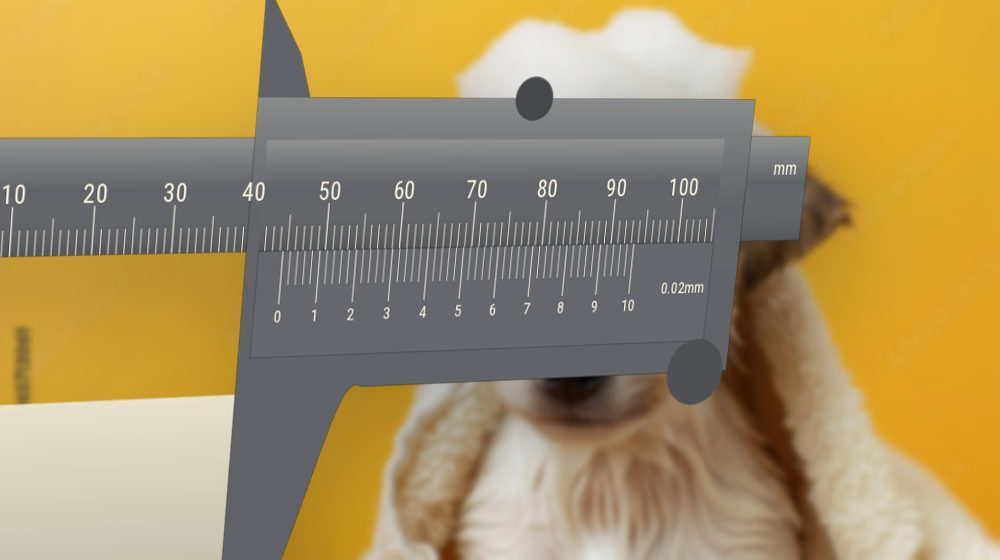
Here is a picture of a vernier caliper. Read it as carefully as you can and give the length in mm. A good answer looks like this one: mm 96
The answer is mm 44.4
